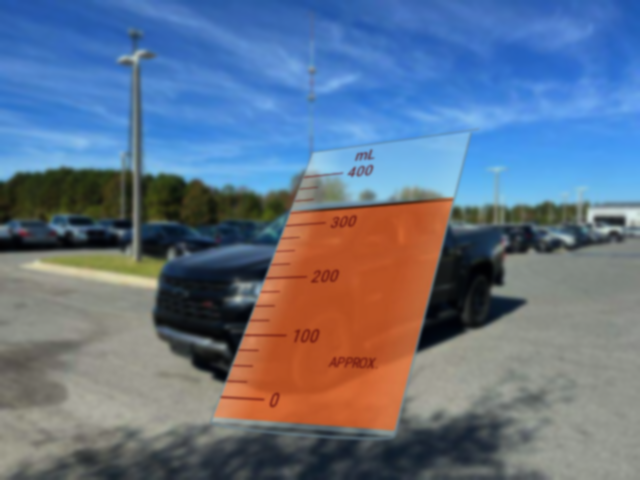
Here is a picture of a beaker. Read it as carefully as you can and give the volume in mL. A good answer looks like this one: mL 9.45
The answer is mL 325
